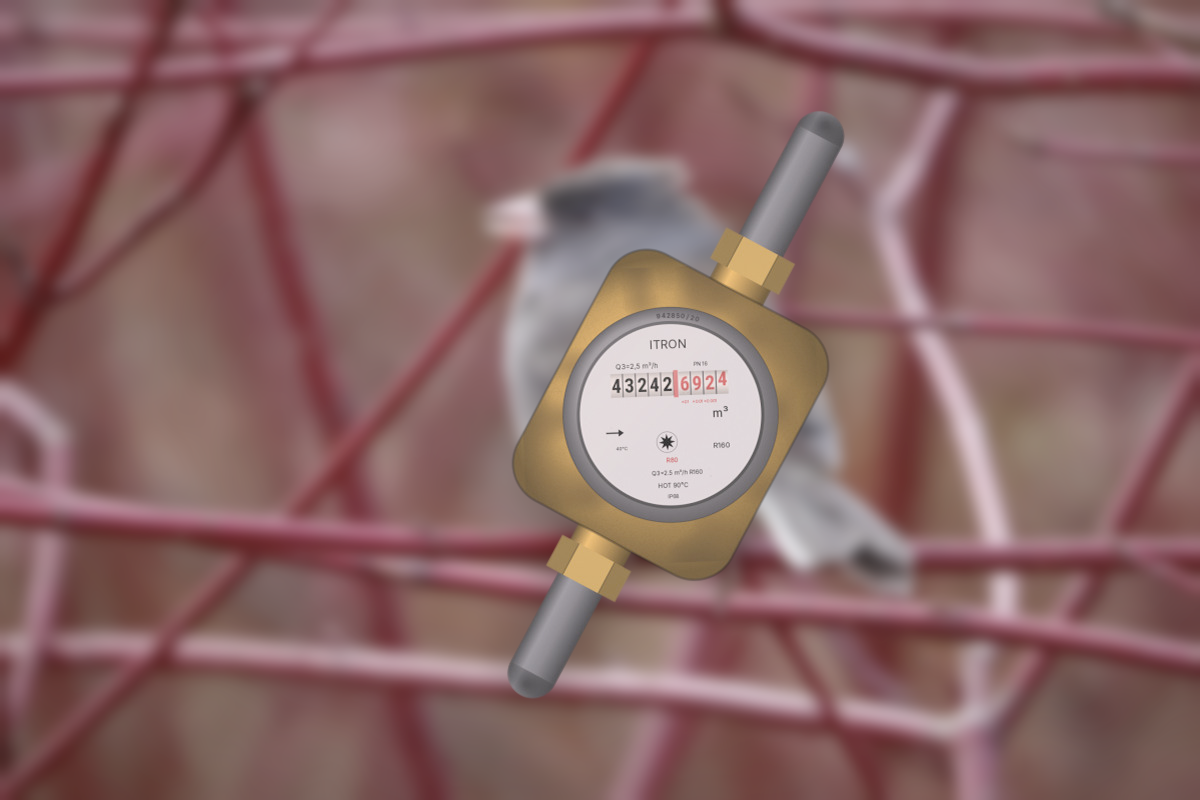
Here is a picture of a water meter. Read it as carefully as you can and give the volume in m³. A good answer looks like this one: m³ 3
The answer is m³ 43242.6924
